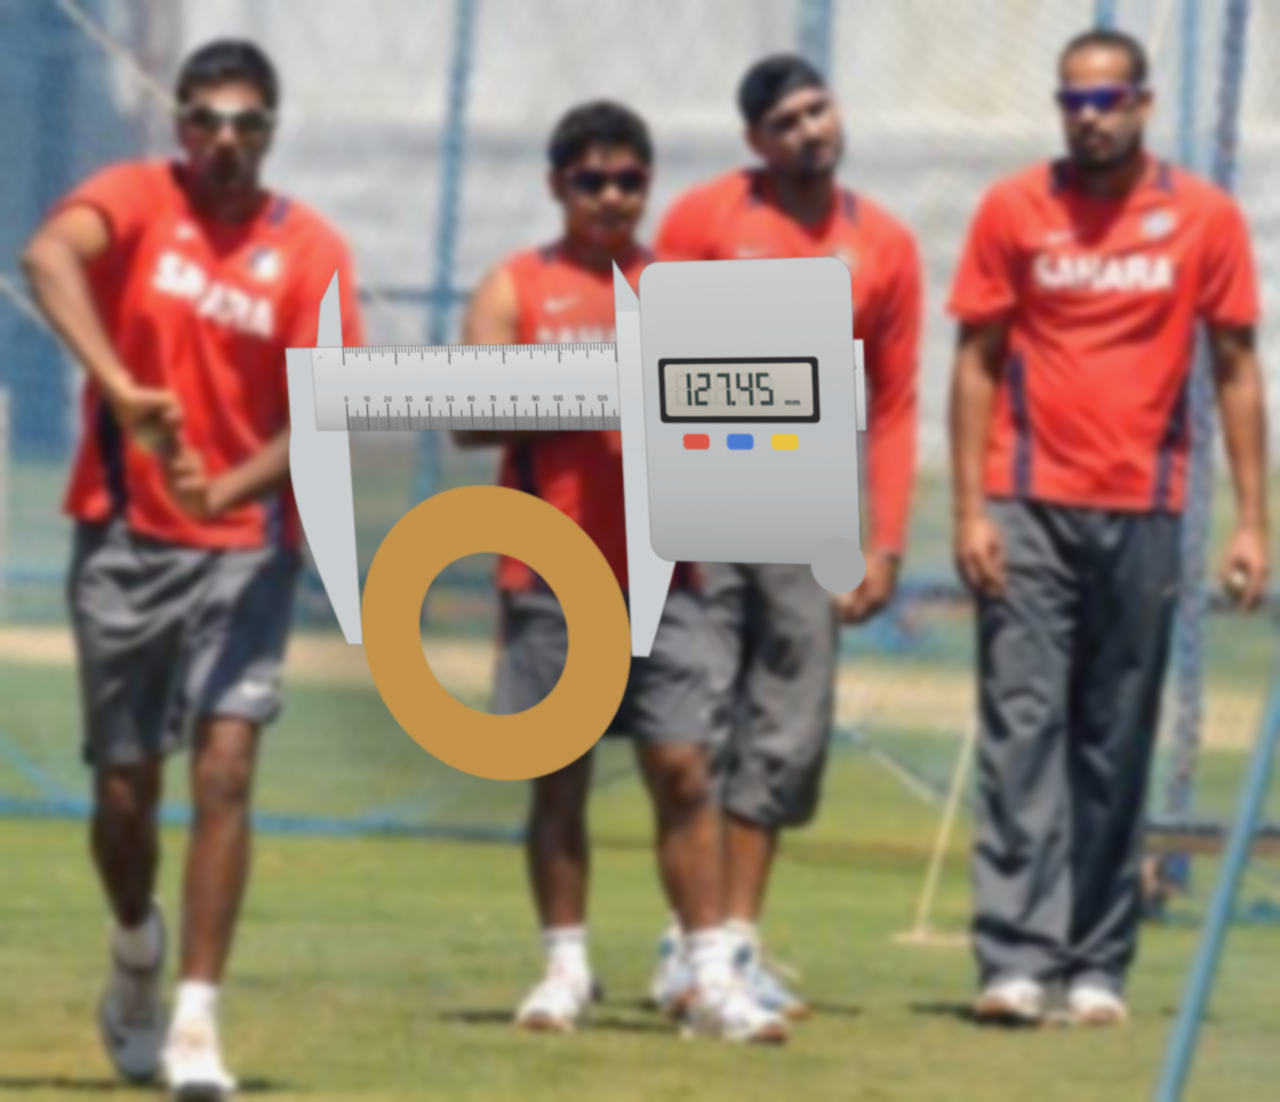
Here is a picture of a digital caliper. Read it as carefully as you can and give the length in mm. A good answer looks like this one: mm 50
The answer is mm 127.45
